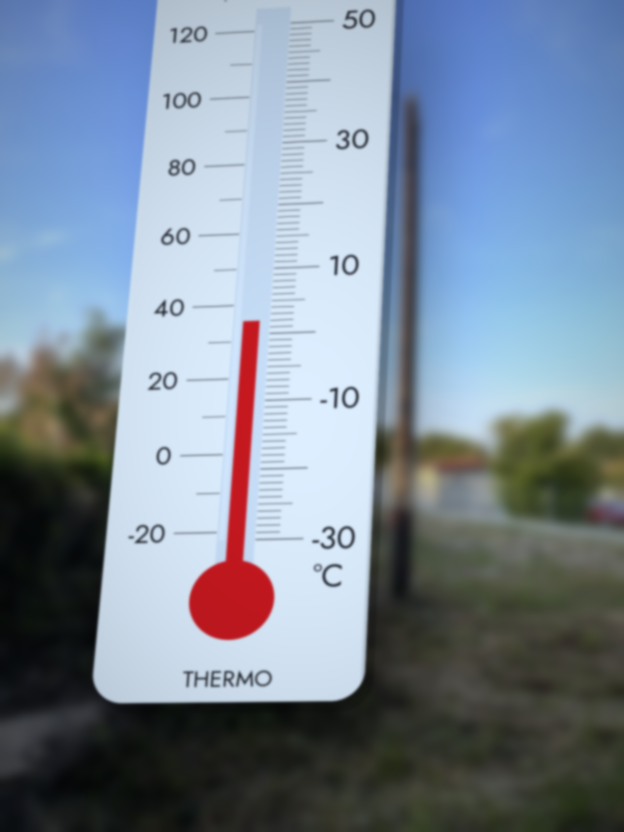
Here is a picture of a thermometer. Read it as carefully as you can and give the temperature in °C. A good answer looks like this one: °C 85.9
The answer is °C 2
